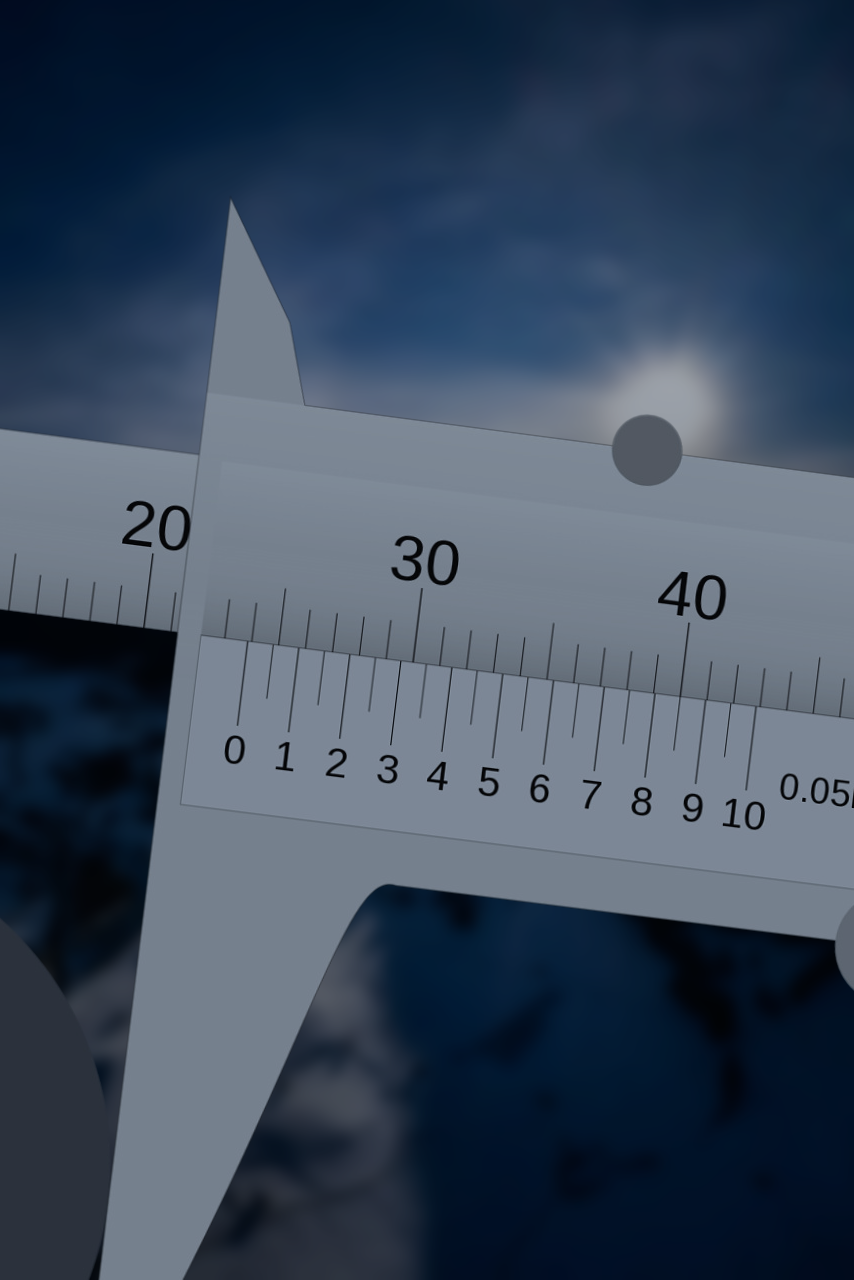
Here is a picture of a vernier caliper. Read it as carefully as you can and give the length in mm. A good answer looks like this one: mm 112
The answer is mm 23.85
